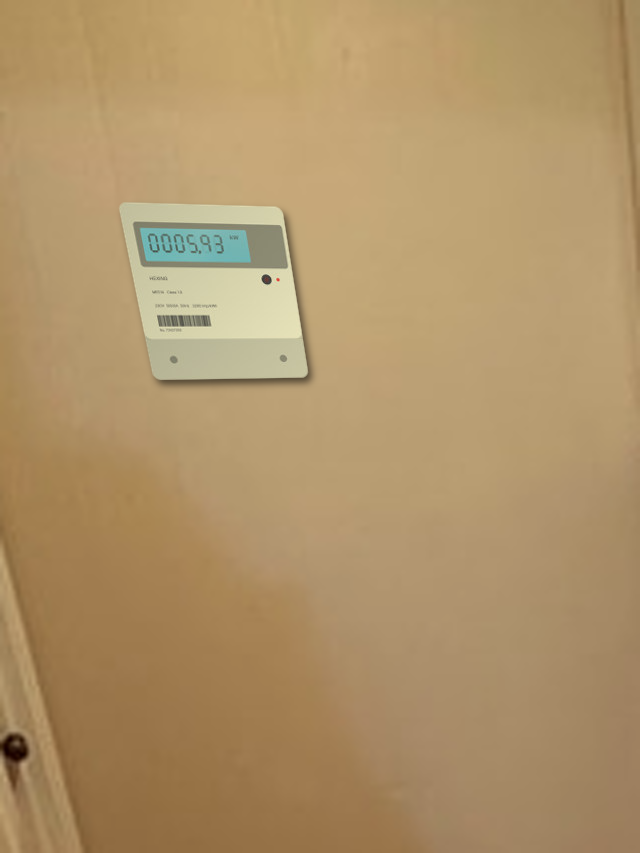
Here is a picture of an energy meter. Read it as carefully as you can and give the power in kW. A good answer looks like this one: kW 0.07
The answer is kW 5.93
